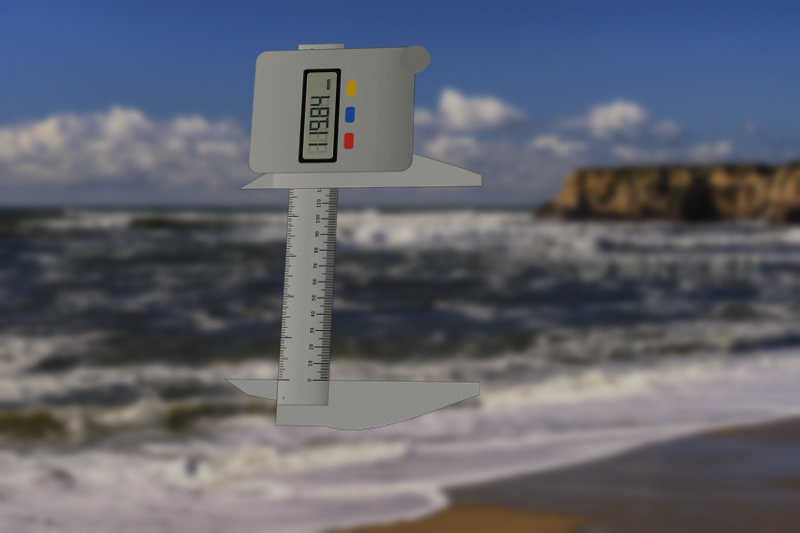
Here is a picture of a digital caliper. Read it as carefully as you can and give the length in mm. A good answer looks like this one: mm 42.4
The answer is mm 119.84
